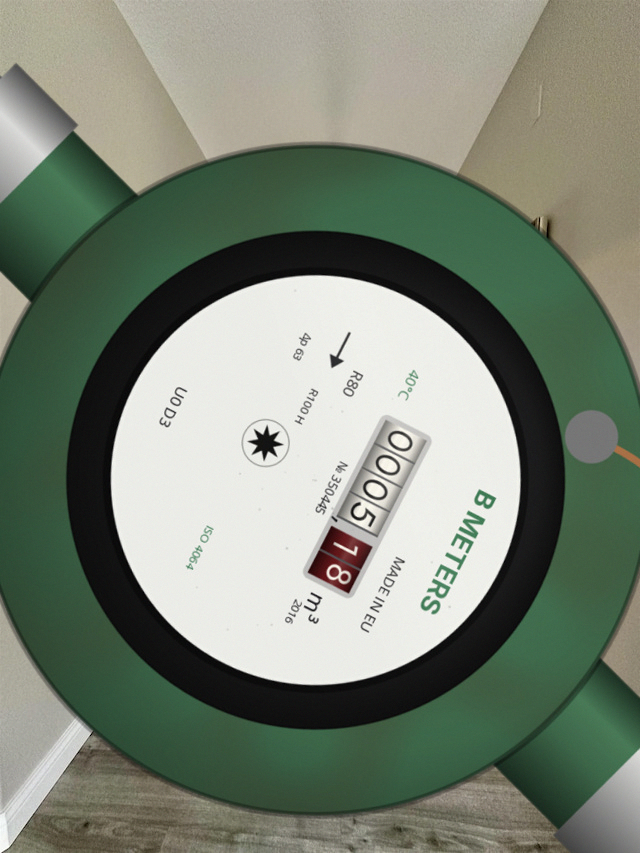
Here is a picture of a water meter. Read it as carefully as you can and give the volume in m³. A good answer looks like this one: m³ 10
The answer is m³ 5.18
